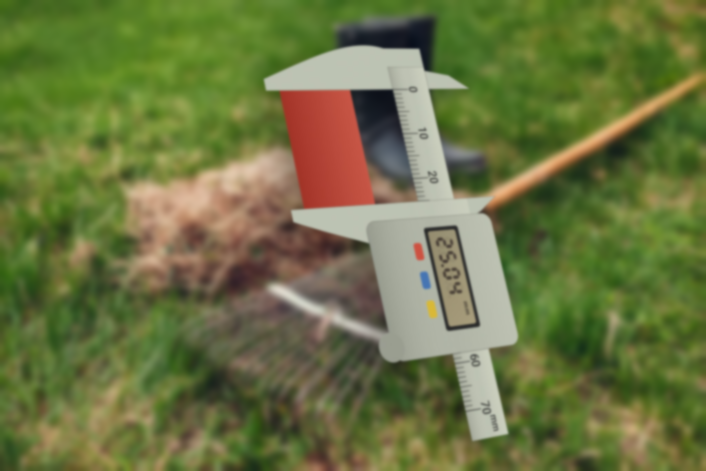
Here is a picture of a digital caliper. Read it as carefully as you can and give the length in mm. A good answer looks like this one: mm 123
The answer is mm 25.04
